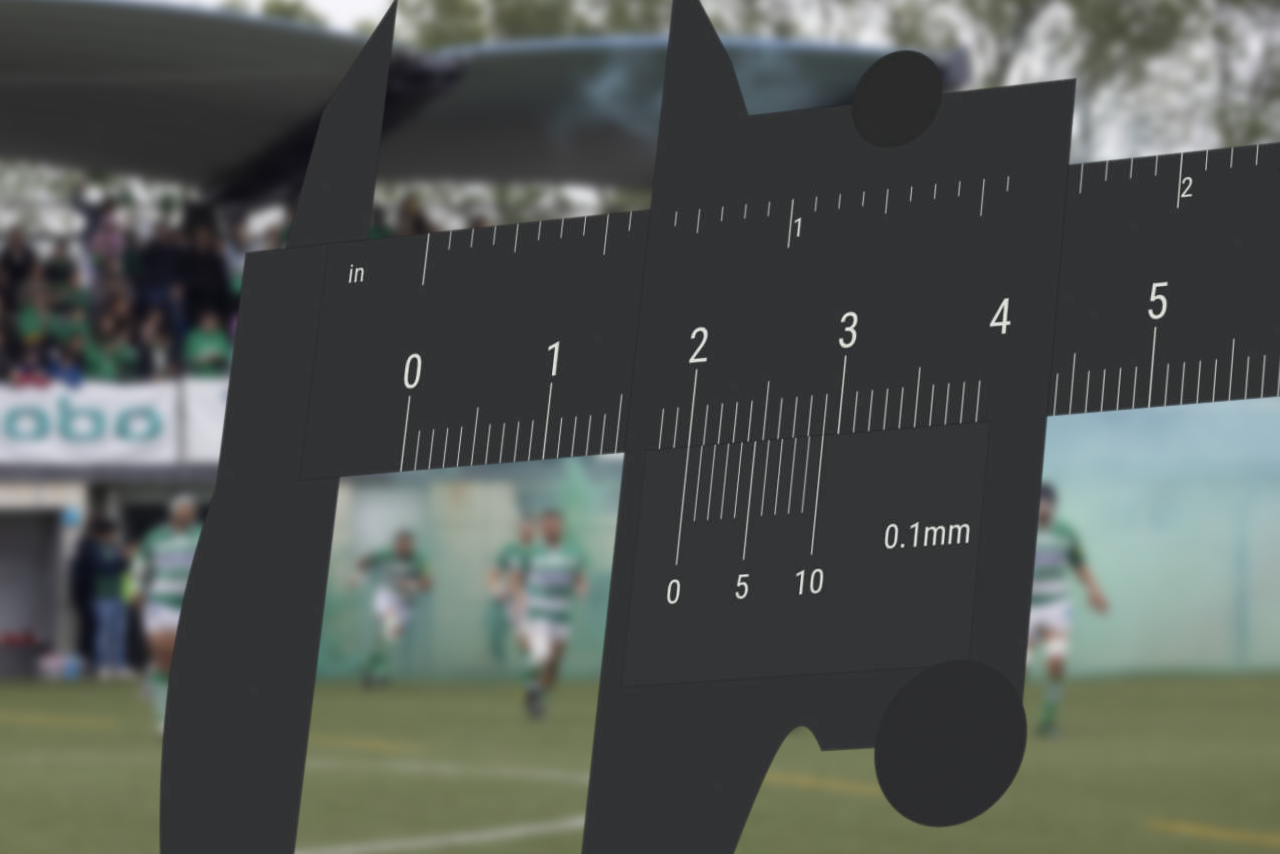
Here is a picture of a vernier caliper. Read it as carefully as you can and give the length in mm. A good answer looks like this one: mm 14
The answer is mm 20.0
